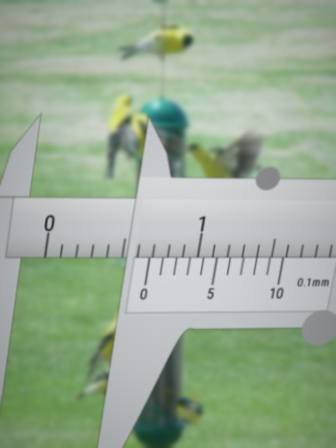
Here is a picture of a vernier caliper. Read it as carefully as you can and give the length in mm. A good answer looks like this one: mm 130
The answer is mm 6.8
